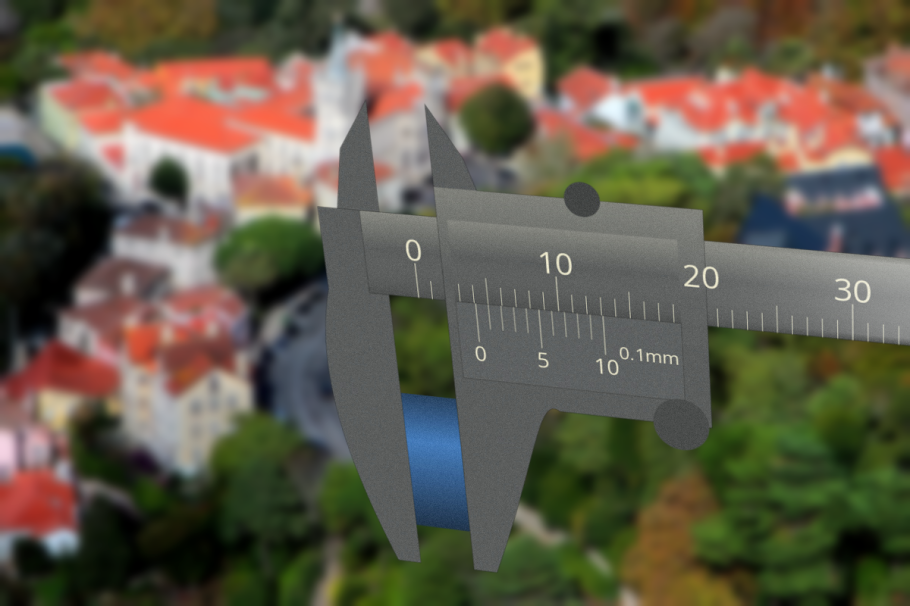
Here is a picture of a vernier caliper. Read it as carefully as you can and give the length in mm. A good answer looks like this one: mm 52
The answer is mm 4.1
